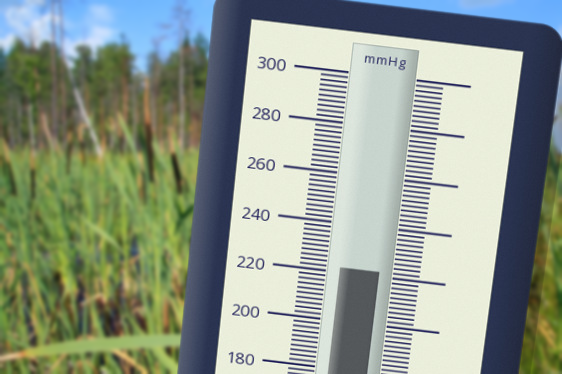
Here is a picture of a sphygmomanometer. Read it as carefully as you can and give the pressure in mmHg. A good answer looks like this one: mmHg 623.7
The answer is mmHg 222
